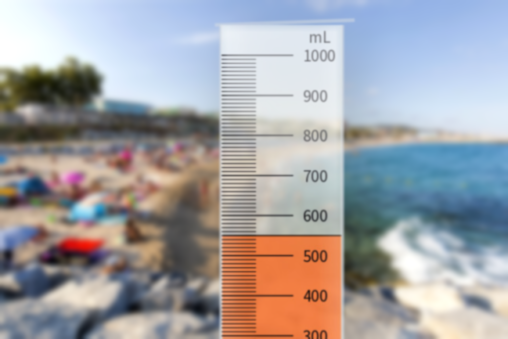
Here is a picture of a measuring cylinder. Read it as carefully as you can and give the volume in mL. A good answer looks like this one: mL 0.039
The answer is mL 550
